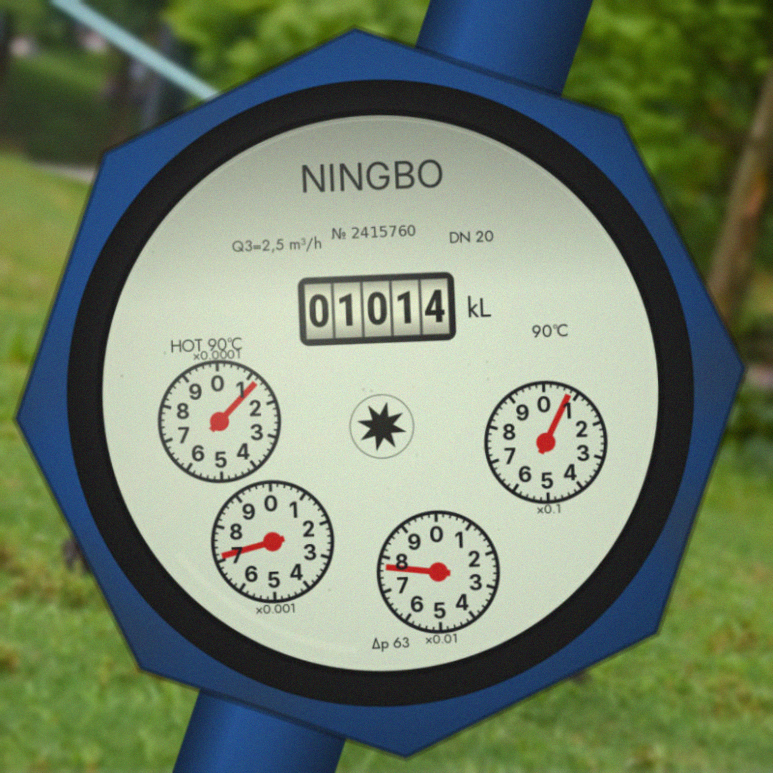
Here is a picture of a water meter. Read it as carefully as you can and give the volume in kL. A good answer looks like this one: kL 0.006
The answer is kL 1014.0771
